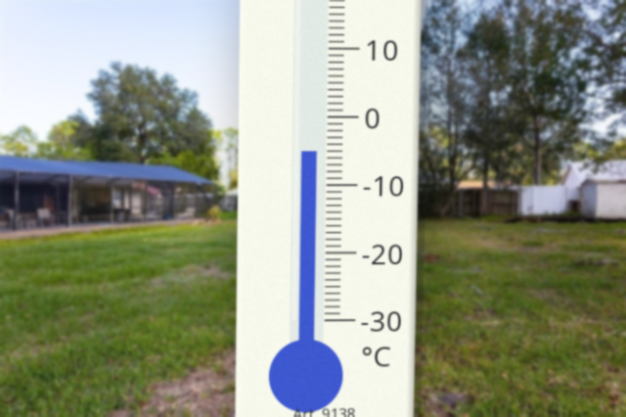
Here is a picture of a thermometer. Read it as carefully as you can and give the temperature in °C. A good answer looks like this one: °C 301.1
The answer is °C -5
